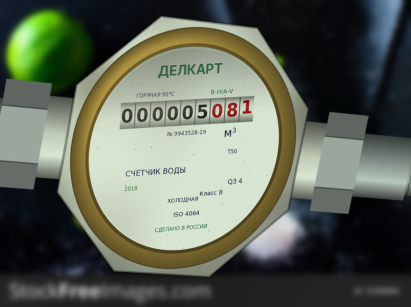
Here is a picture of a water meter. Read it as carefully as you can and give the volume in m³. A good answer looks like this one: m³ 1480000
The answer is m³ 5.081
